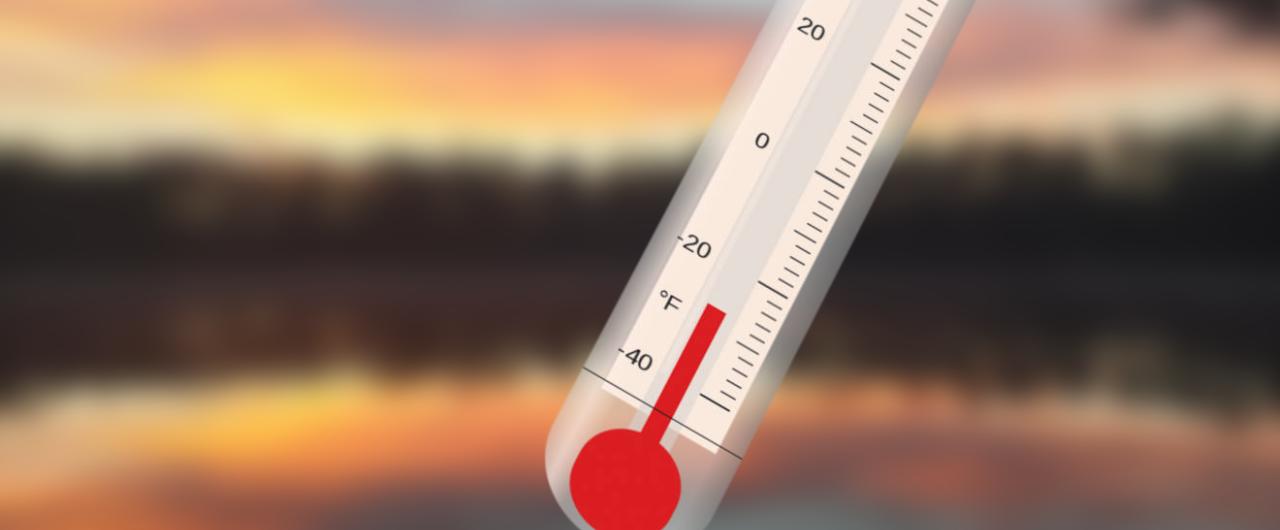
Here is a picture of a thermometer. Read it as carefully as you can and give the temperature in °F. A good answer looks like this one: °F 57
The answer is °F -27
